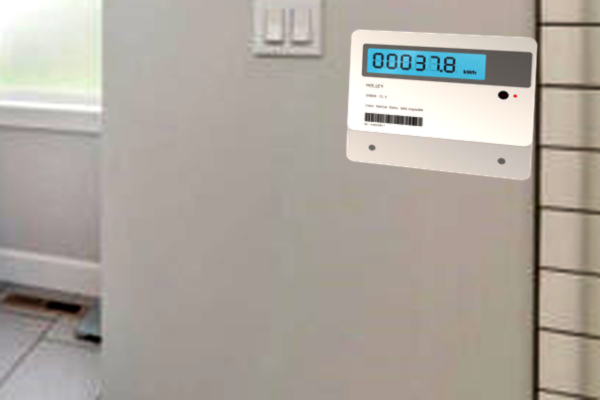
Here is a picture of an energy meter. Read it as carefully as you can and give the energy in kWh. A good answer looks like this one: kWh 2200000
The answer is kWh 37.8
